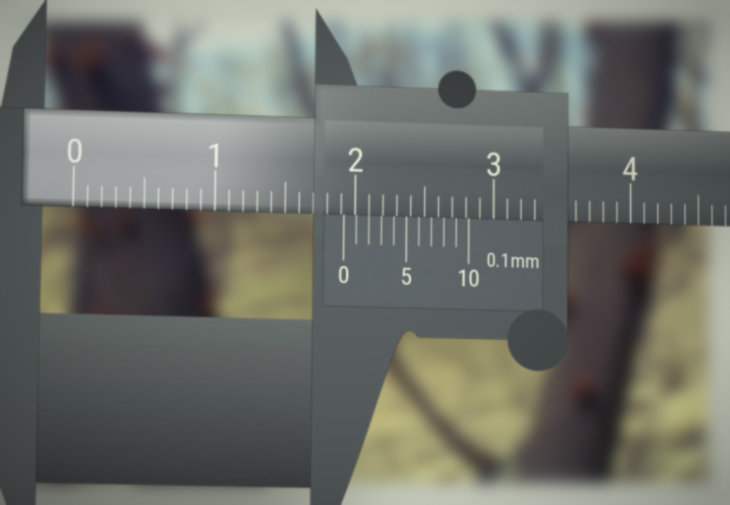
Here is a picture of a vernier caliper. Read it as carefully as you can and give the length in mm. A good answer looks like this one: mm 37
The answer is mm 19.2
